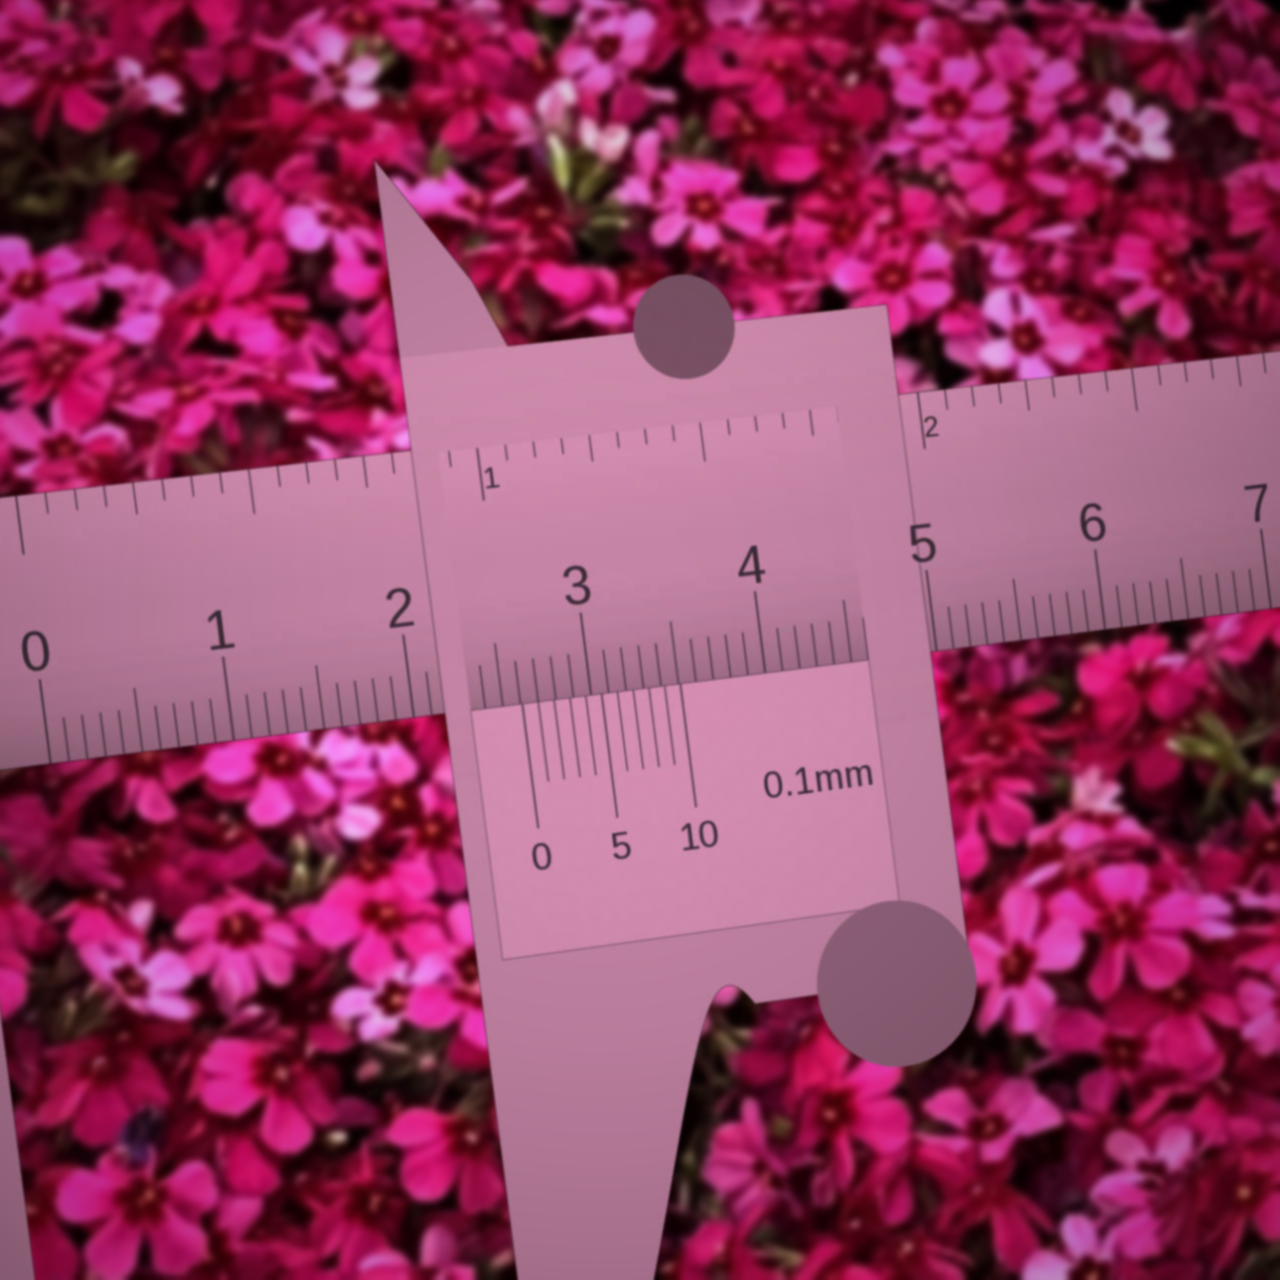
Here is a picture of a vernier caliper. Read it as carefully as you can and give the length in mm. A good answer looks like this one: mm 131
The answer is mm 26.1
